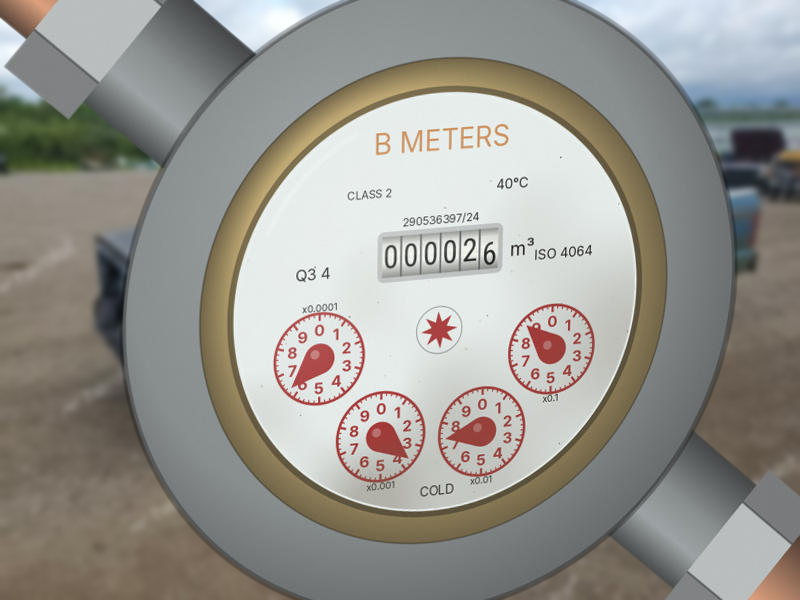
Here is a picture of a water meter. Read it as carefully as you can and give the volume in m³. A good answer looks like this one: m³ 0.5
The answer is m³ 25.8736
